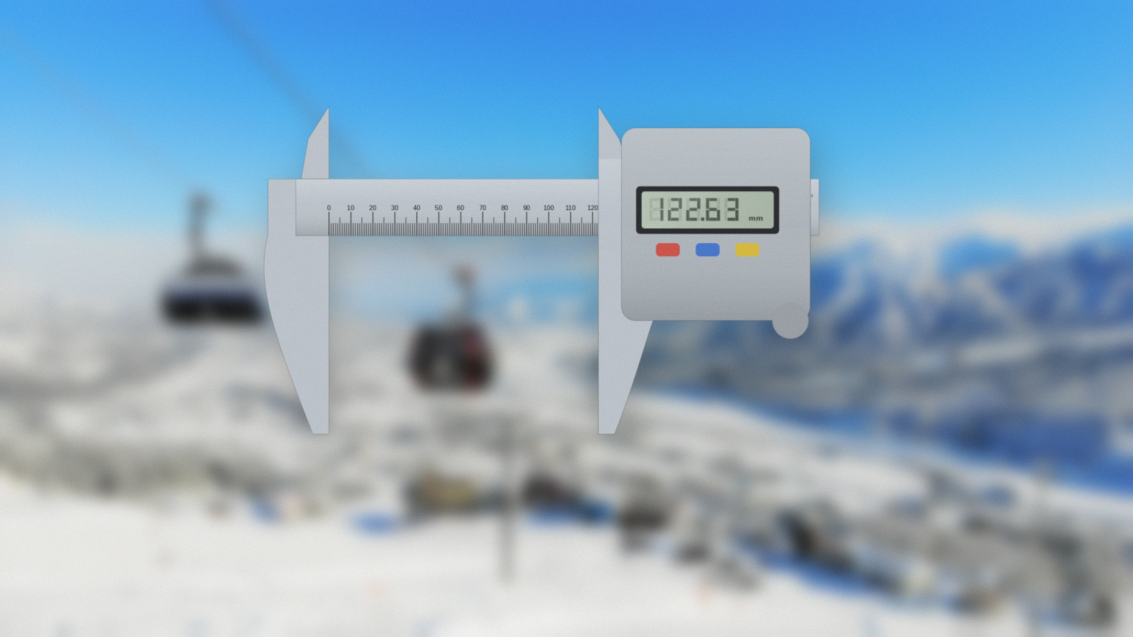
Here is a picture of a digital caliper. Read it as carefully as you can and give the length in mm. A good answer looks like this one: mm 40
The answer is mm 122.63
